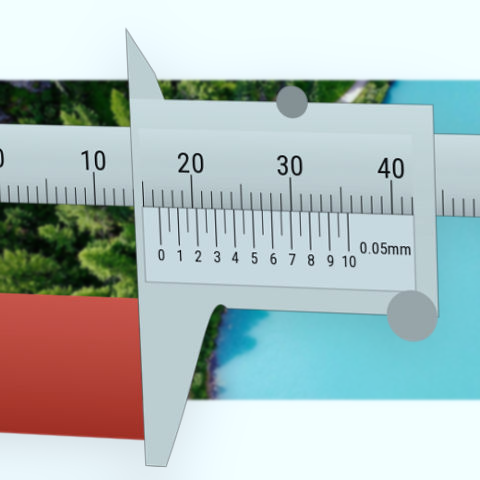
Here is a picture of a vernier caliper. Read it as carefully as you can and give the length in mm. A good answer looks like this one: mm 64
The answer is mm 16.6
